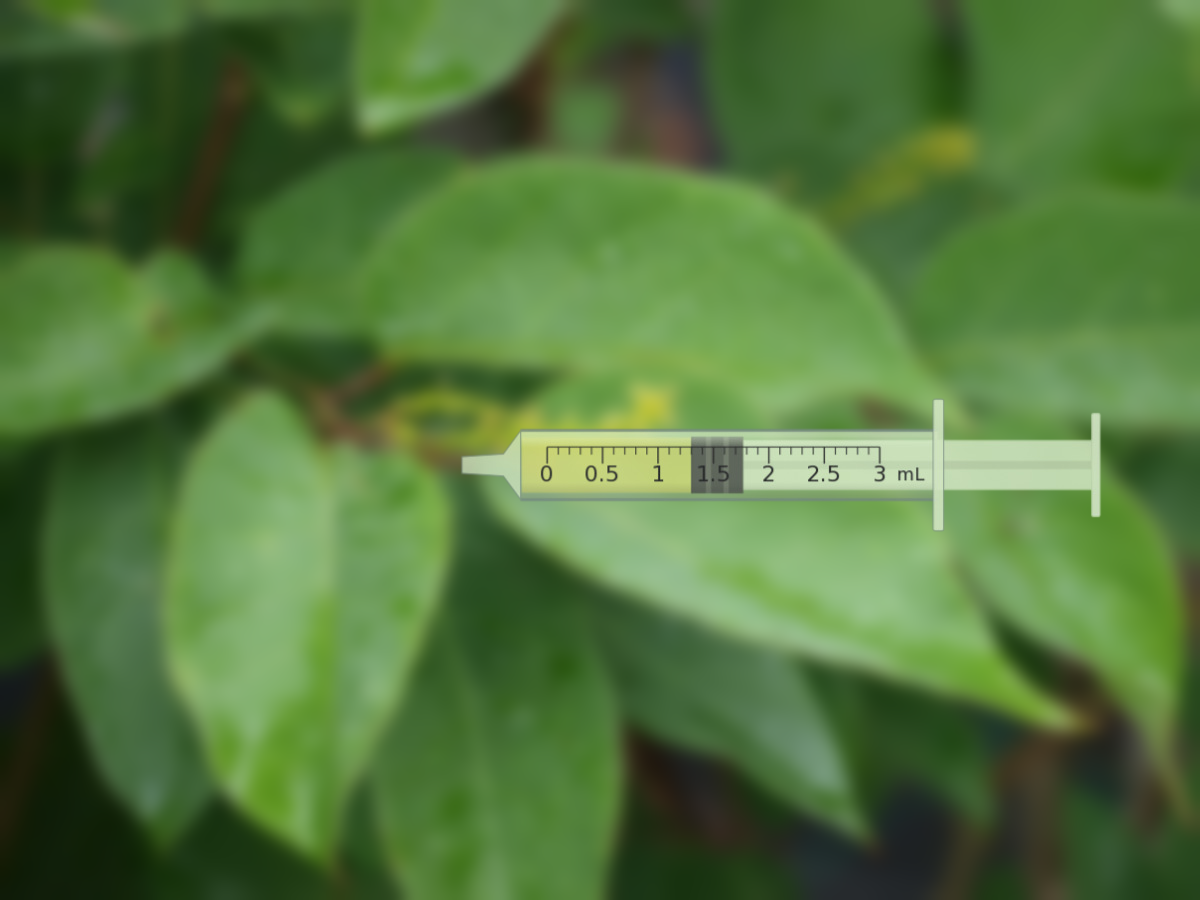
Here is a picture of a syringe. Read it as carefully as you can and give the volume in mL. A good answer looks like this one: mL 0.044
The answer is mL 1.3
